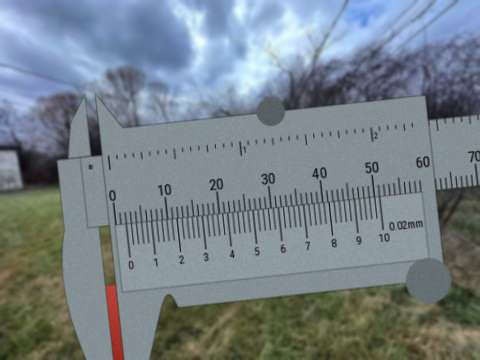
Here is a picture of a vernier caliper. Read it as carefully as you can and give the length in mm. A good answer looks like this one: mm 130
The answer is mm 2.0
